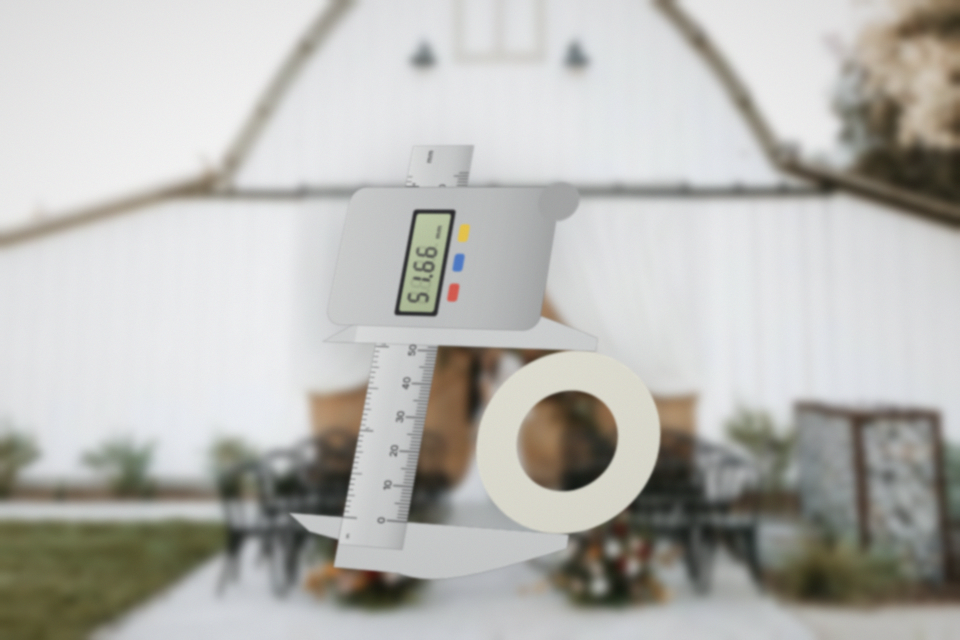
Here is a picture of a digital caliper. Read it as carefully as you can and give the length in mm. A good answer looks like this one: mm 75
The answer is mm 51.66
